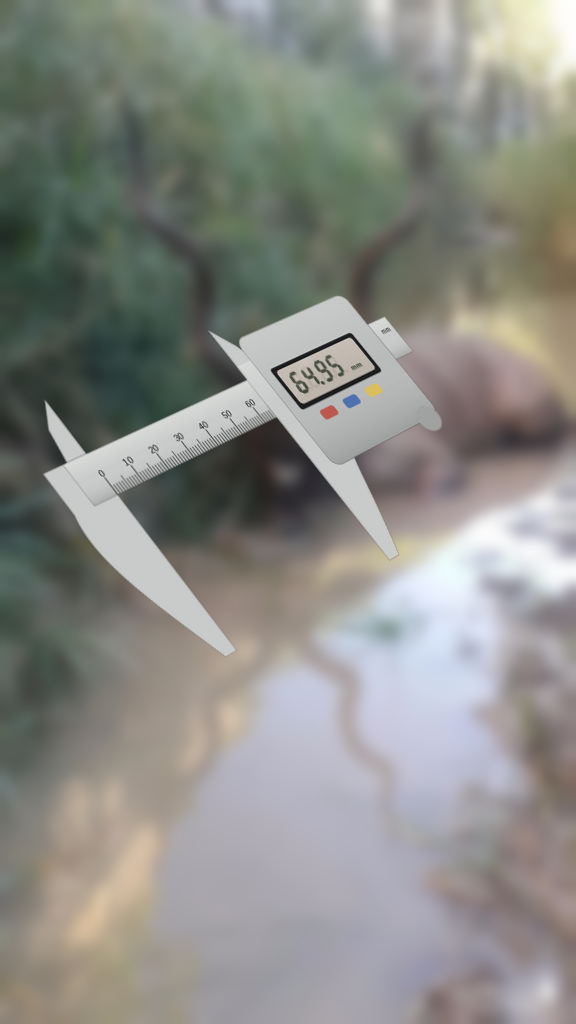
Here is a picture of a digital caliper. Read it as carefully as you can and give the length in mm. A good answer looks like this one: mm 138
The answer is mm 64.95
